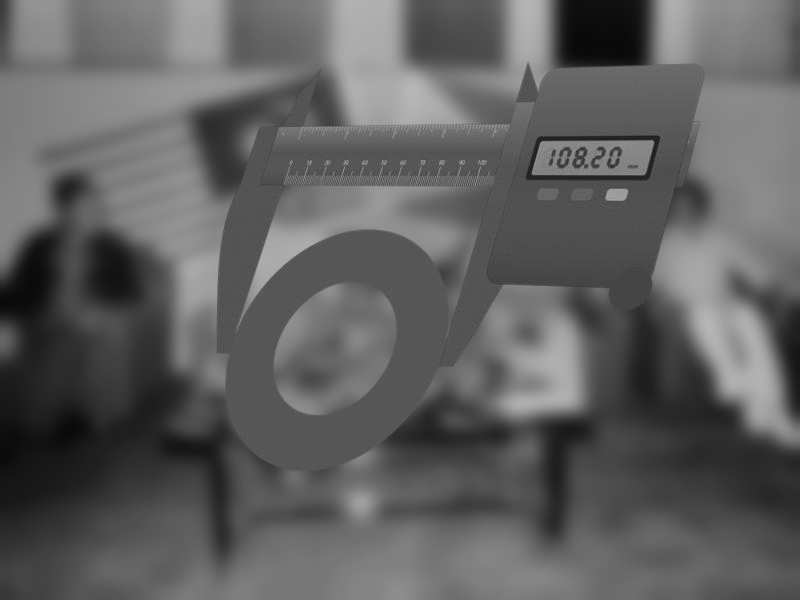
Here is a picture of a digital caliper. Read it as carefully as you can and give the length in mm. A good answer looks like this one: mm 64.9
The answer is mm 108.20
